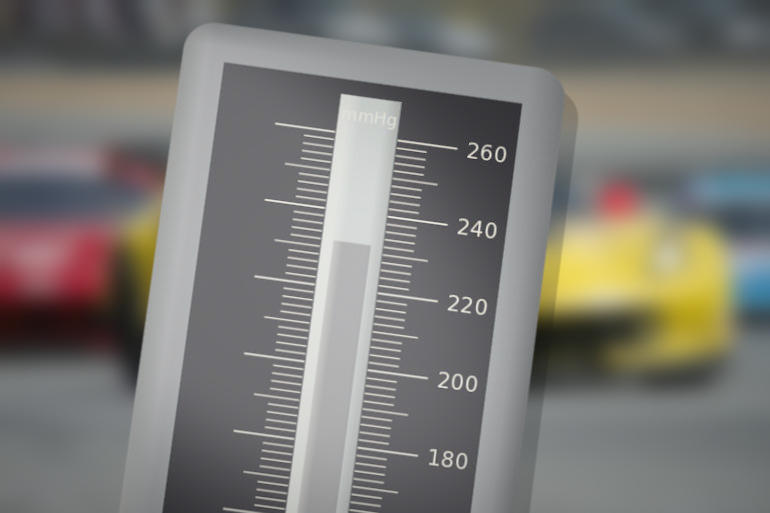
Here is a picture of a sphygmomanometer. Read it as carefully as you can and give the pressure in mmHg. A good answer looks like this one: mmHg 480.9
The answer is mmHg 232
